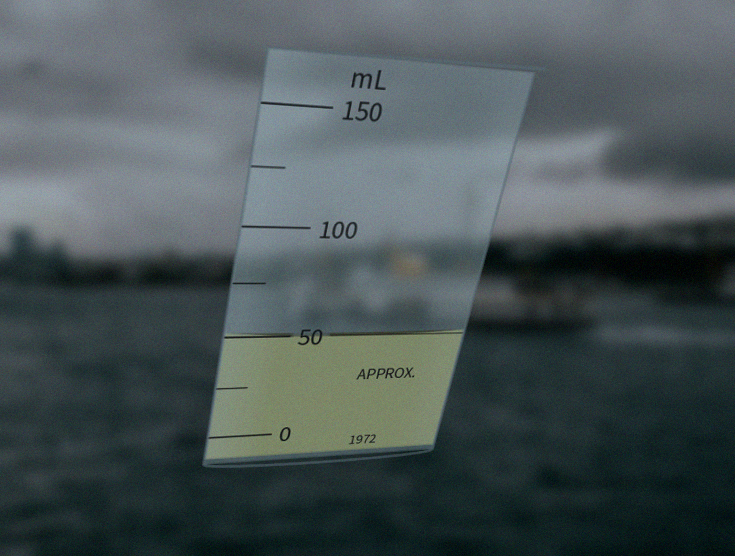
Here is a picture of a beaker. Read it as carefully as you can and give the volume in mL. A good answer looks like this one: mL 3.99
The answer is mL 50
